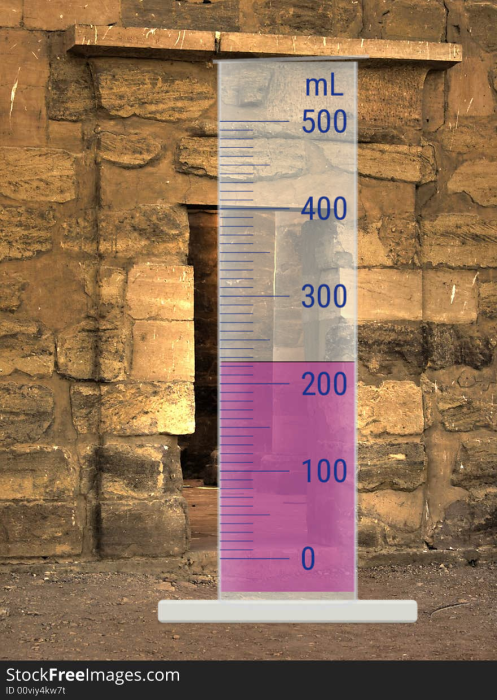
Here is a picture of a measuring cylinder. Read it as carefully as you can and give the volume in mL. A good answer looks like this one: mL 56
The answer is mL 225
